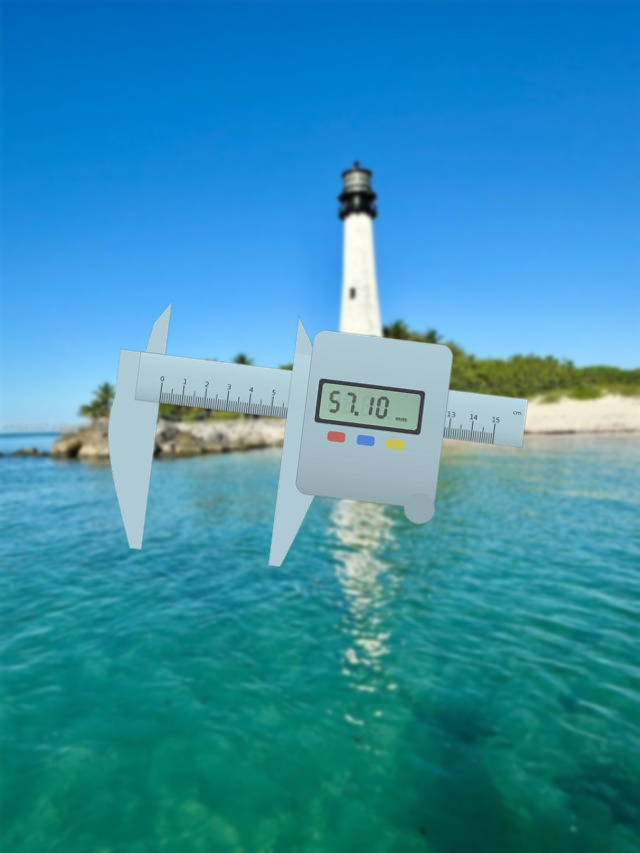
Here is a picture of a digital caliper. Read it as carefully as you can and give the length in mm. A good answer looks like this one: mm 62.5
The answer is mm 57.10
